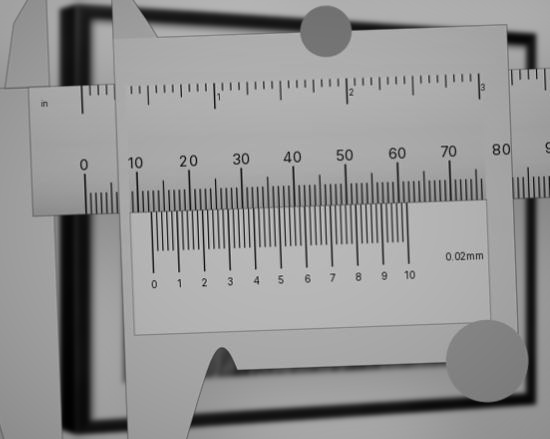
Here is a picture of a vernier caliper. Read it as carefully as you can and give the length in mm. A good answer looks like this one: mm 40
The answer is mm 12.5
